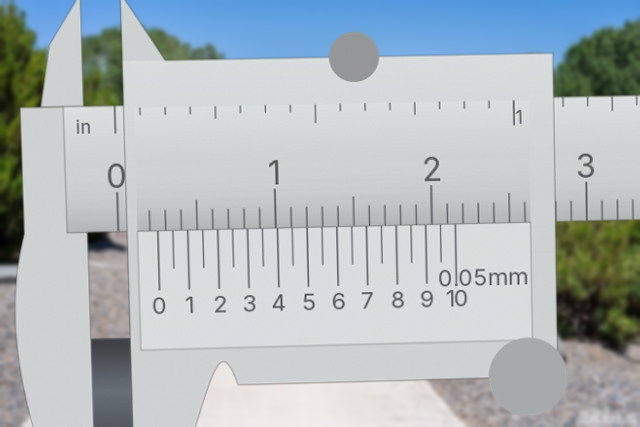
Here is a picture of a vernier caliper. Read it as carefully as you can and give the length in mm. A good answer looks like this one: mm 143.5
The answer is mm 2.5
